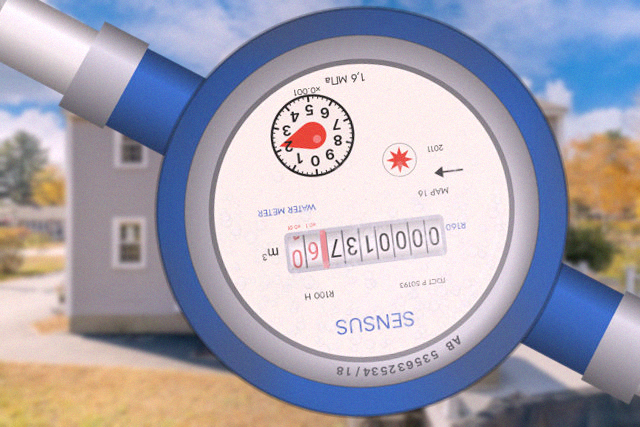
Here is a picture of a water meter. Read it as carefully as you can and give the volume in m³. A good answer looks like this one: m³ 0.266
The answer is m³ 137.602
